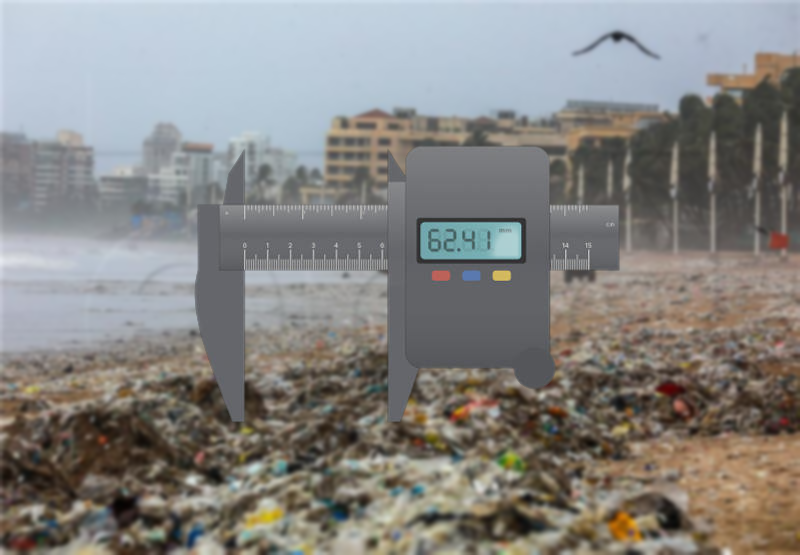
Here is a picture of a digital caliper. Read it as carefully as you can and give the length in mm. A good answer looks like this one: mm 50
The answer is mm 62.41
